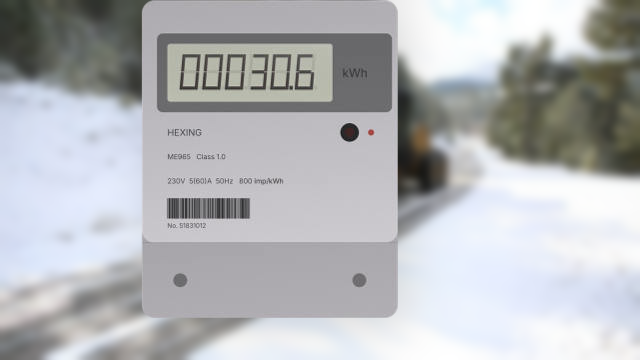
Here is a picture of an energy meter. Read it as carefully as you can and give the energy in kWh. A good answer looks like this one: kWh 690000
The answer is kWh 30.6
